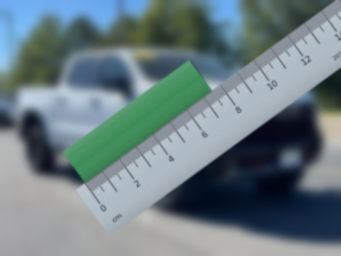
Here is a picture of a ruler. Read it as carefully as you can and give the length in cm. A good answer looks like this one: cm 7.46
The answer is cm 7.5
